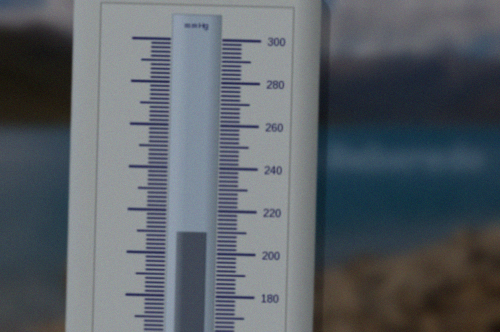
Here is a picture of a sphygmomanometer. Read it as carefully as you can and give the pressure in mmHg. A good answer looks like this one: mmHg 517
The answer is mmHg 210
